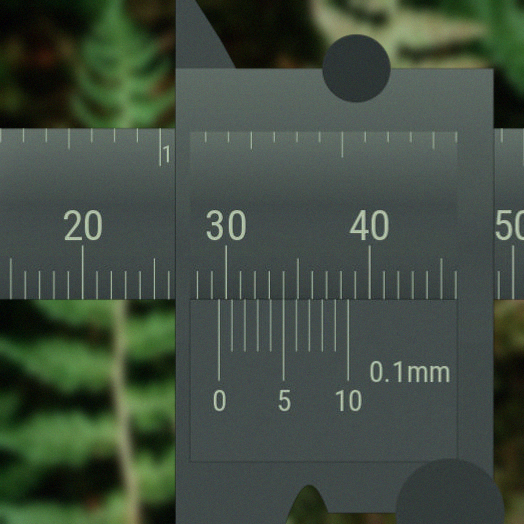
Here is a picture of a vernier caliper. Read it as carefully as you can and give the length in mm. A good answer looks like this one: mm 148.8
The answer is mm 29.5
